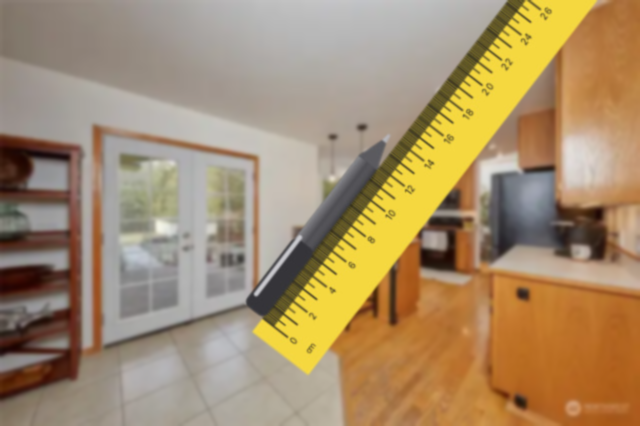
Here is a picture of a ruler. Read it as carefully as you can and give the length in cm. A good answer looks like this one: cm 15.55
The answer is cm 14
